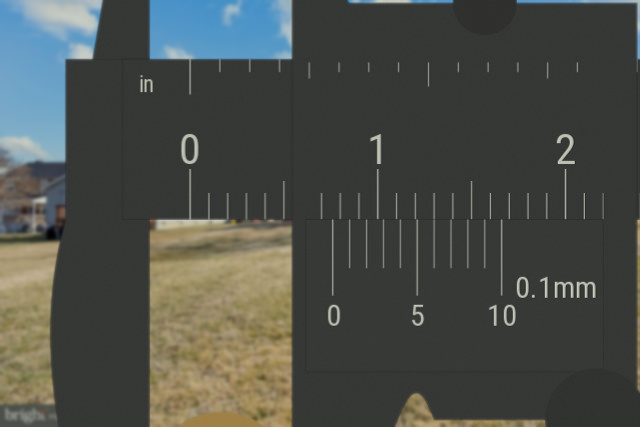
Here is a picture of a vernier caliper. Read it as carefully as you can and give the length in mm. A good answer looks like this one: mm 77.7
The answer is mm 7.6
